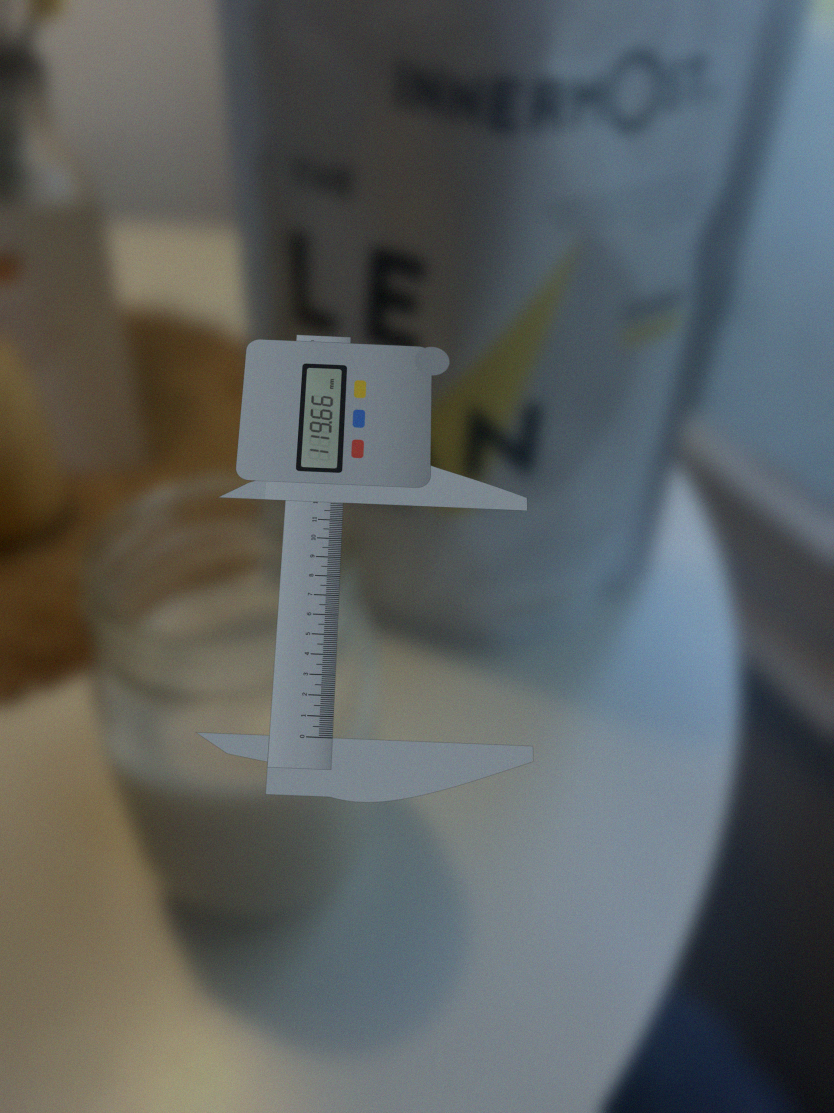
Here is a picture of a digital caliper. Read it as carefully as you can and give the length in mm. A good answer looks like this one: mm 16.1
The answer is mm 119.66
